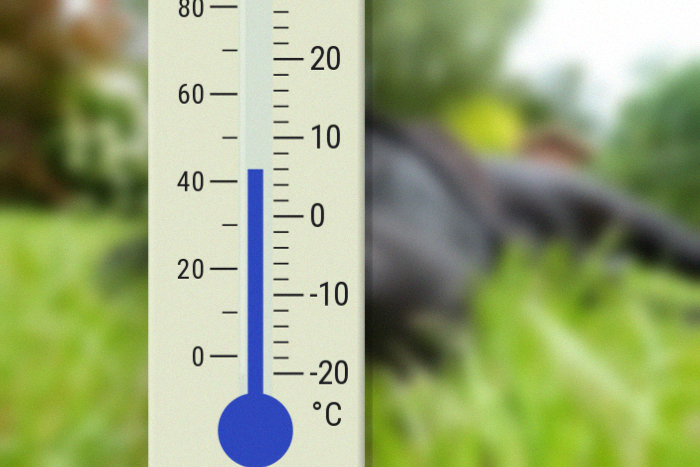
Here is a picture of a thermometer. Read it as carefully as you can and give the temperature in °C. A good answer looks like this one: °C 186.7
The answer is °C 6
